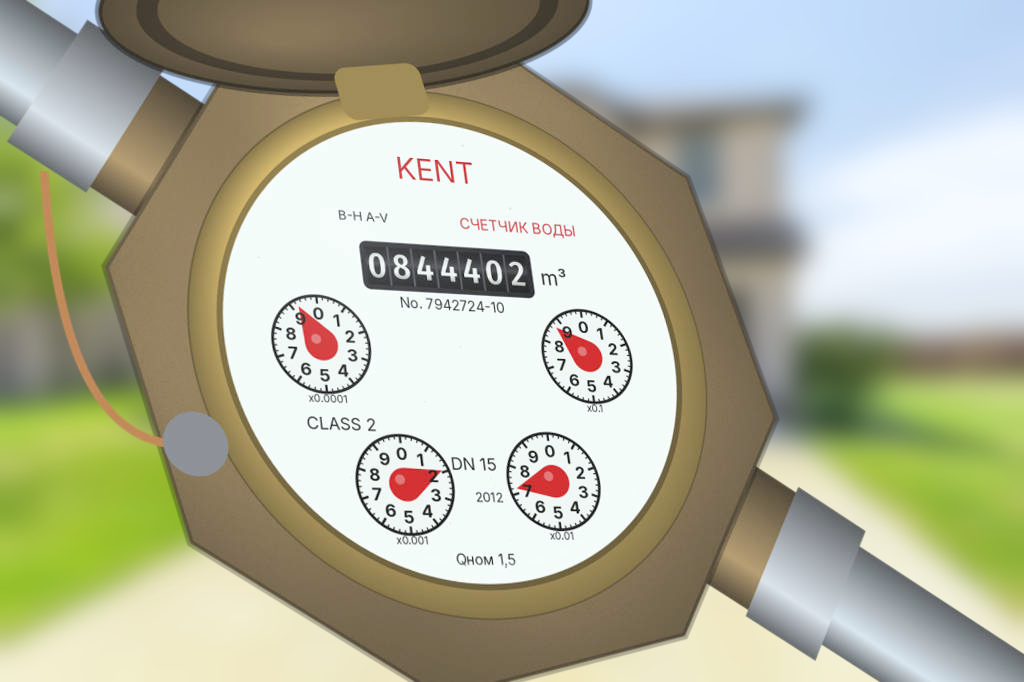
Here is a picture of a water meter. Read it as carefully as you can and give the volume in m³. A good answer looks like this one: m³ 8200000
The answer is m³ 844402.8719
